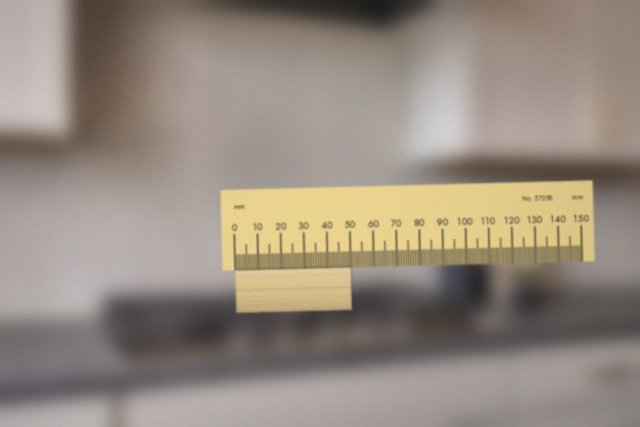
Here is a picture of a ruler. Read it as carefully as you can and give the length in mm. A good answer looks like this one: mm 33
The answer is mm 50
